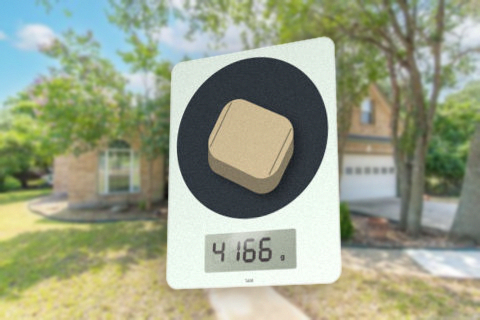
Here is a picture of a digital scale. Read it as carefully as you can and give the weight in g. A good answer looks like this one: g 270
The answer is g 4166
